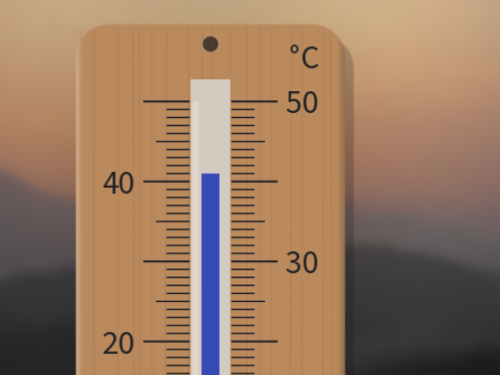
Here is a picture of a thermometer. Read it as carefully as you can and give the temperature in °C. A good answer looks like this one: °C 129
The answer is °C 41
